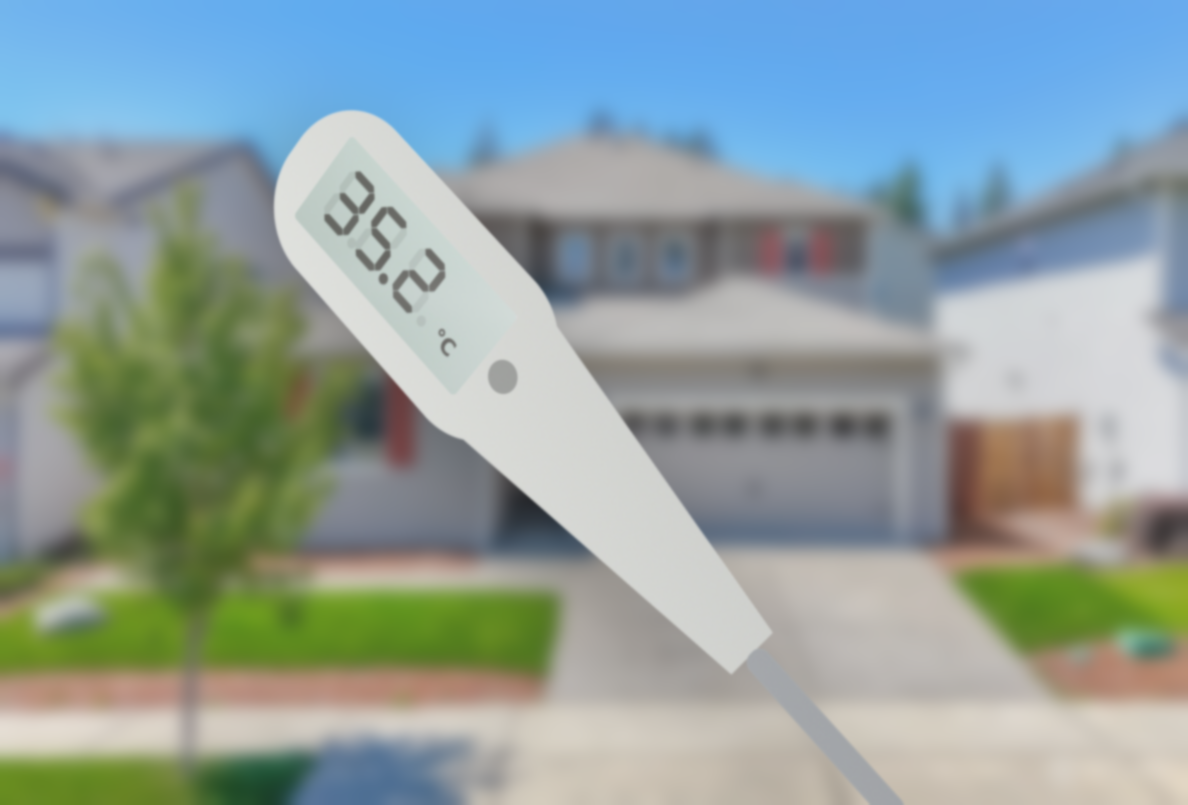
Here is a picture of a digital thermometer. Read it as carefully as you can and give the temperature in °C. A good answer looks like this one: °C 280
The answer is °C 35.2
